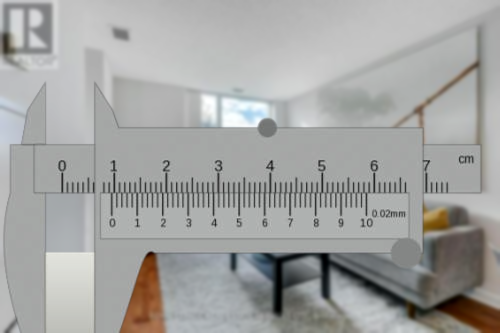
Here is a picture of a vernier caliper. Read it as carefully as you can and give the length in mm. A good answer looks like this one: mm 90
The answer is mm 9.5
